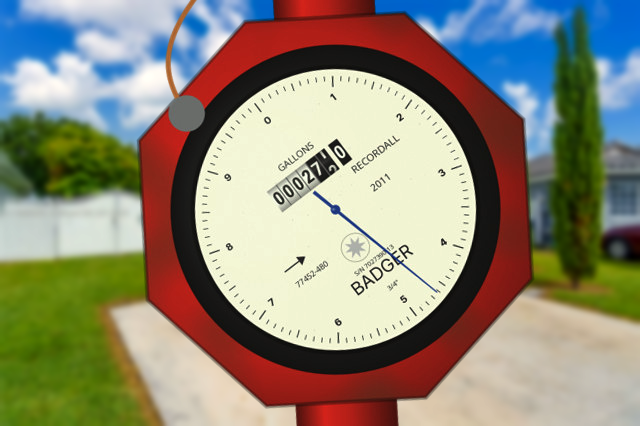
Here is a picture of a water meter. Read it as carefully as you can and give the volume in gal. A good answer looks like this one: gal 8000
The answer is gal 2714.6
